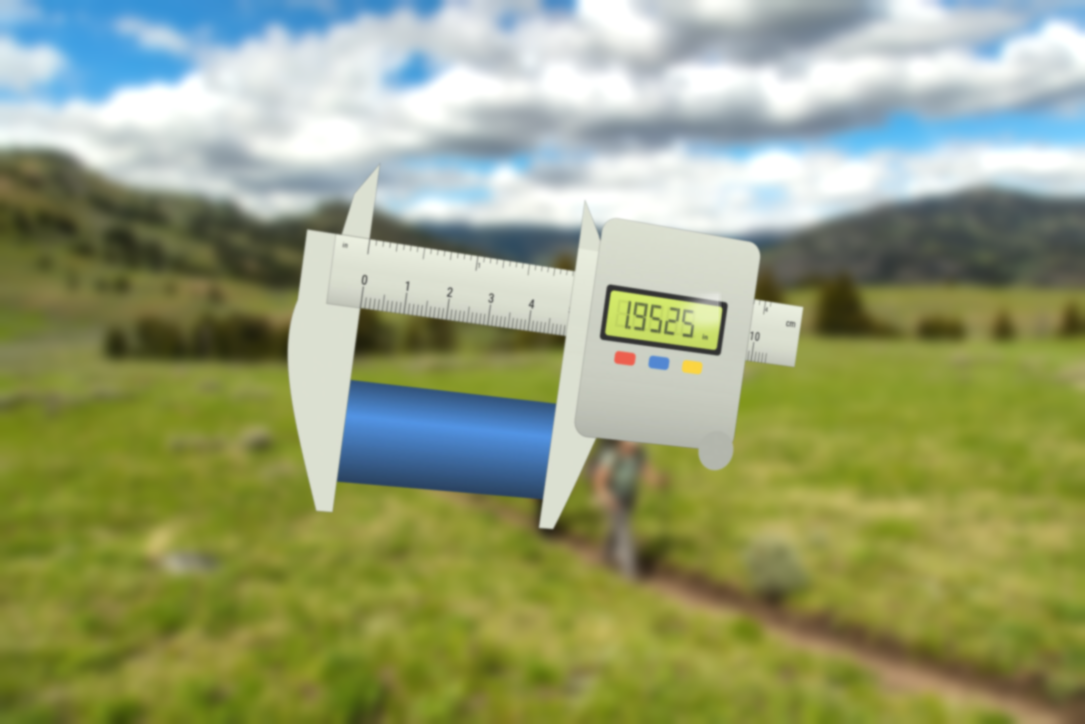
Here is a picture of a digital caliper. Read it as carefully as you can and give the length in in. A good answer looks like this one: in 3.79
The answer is in 1.9525
